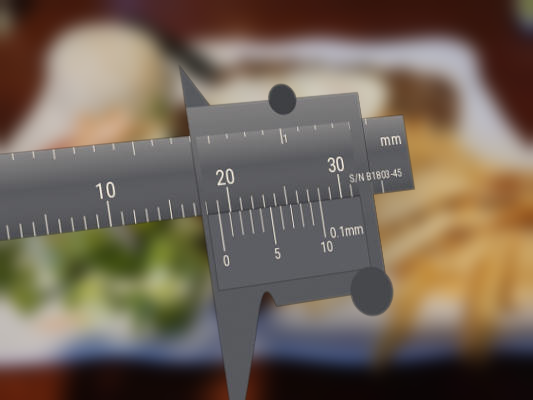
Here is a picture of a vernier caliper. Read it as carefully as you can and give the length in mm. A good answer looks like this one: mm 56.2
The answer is mm 19.0
